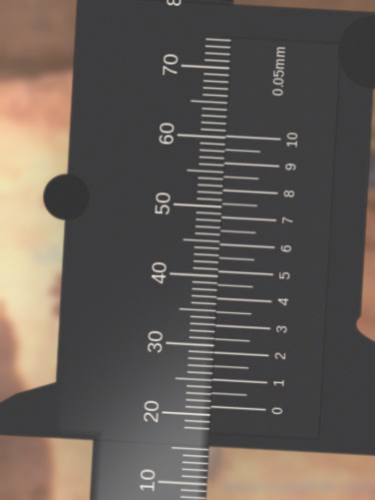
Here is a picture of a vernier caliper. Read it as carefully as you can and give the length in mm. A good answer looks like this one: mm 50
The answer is mm 21.2
